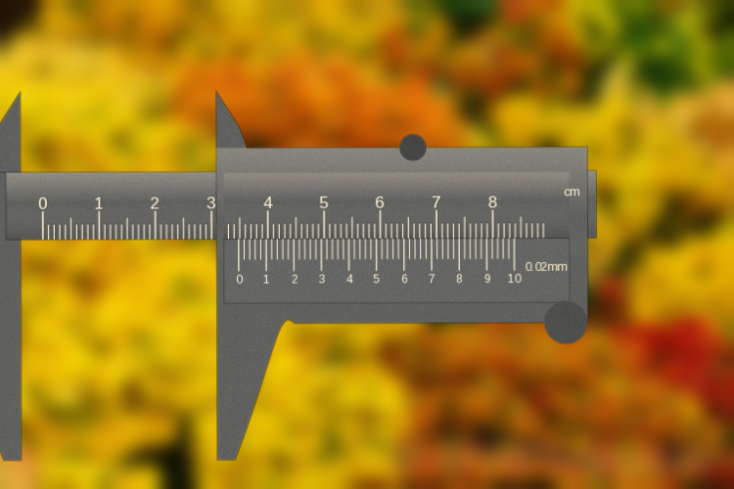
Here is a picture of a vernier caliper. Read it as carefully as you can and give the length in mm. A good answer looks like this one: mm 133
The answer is mm 34.8
